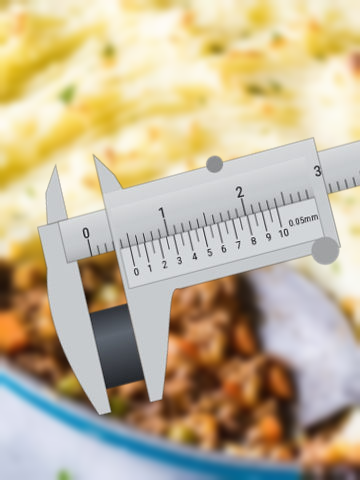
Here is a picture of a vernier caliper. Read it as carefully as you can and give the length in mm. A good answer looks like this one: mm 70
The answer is mm 5.0
